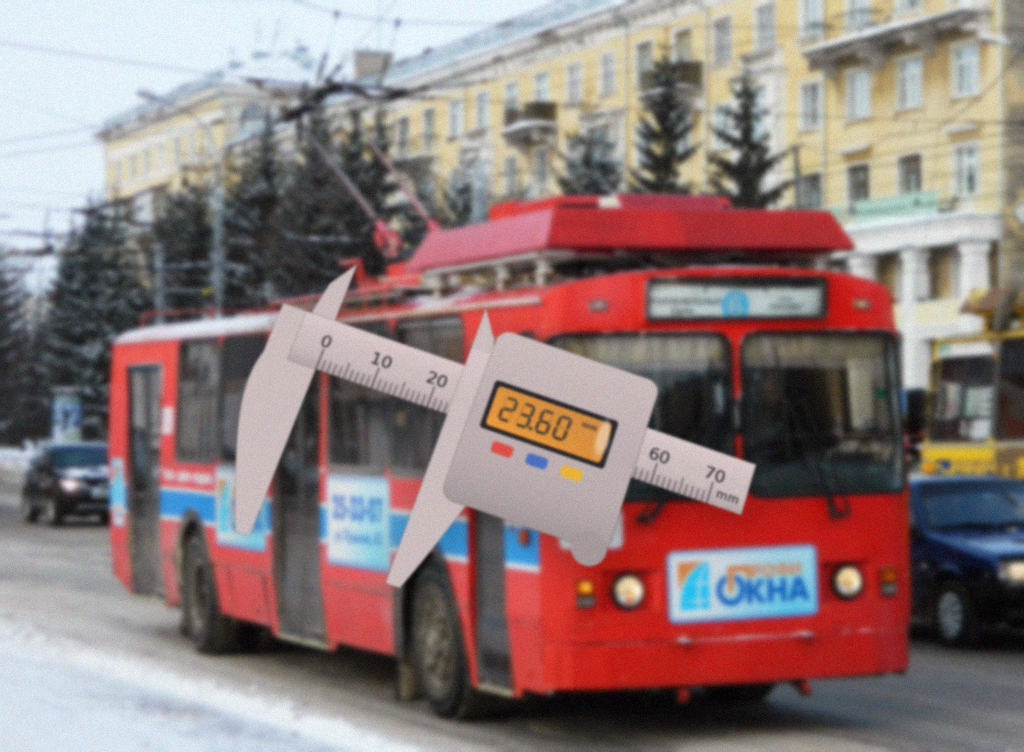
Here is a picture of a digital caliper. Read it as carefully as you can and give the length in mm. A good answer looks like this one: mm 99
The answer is mm 23.60
